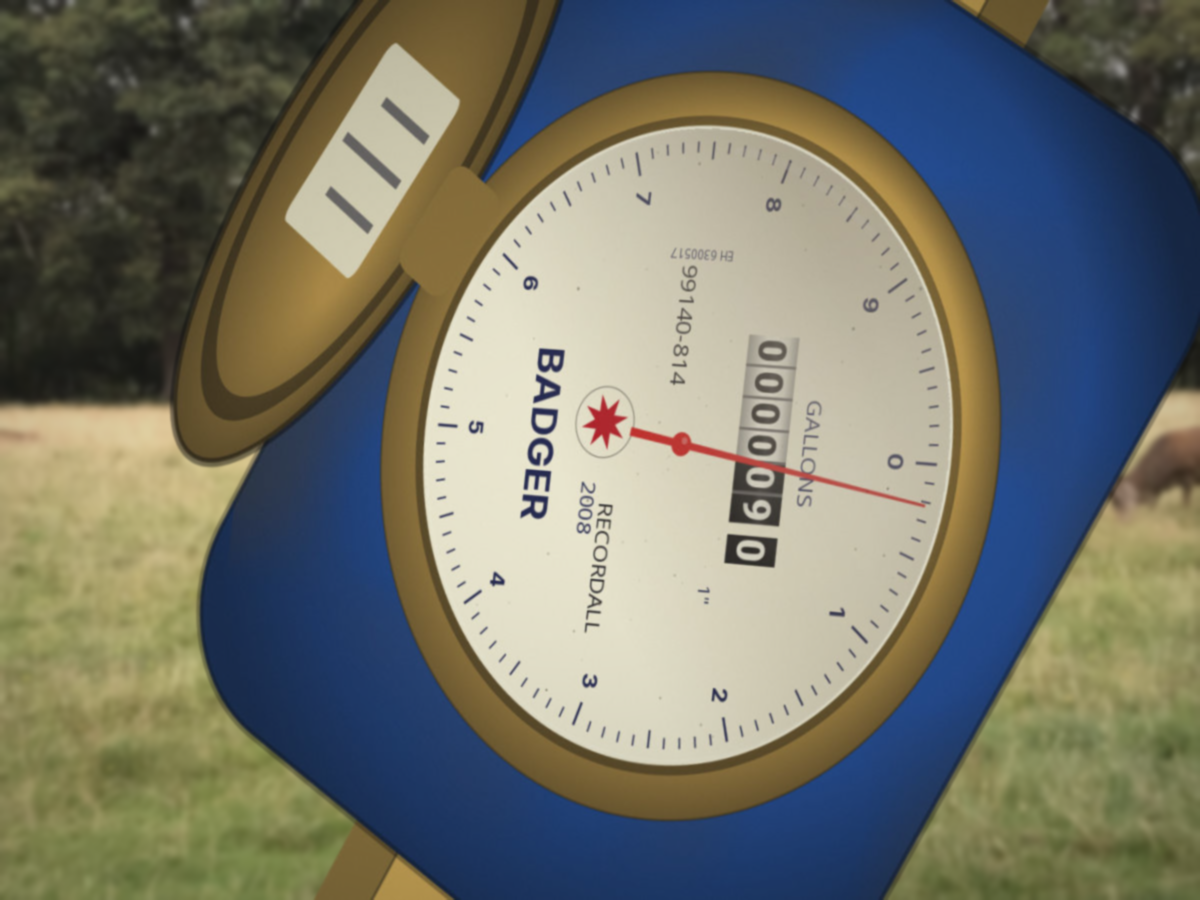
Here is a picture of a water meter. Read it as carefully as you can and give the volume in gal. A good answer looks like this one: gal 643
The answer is gal 90.2
